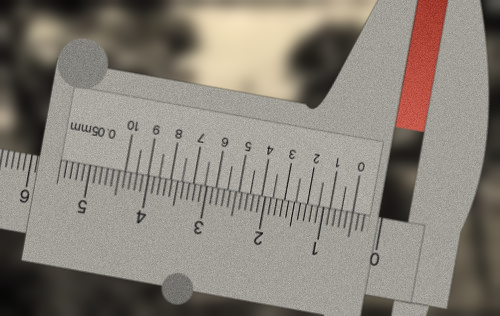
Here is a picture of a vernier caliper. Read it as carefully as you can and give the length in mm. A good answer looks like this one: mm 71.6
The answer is mm 5.0
